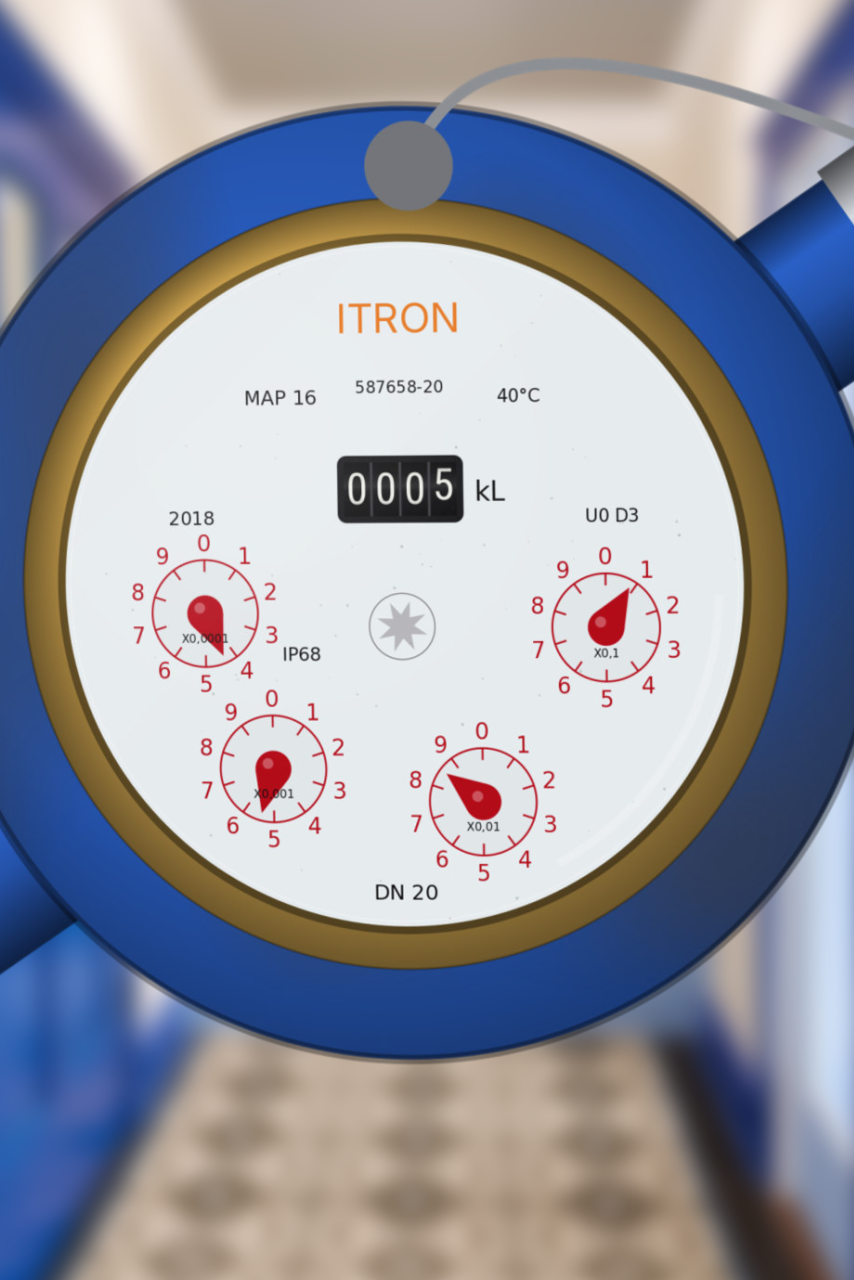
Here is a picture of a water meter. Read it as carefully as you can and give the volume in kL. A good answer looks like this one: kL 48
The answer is kL 5.0854
